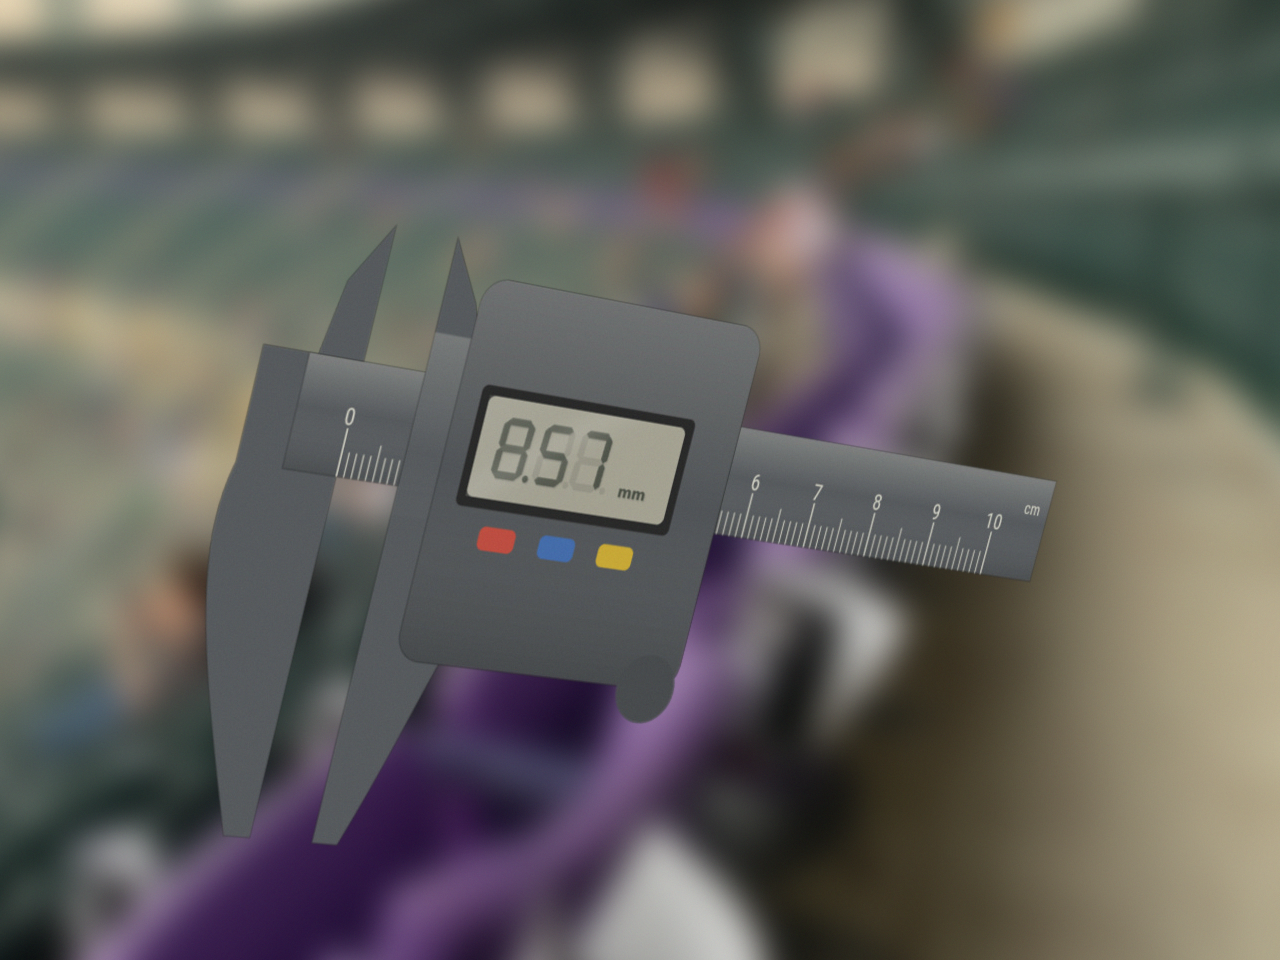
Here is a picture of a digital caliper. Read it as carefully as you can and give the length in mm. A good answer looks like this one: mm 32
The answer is mm 8.57
